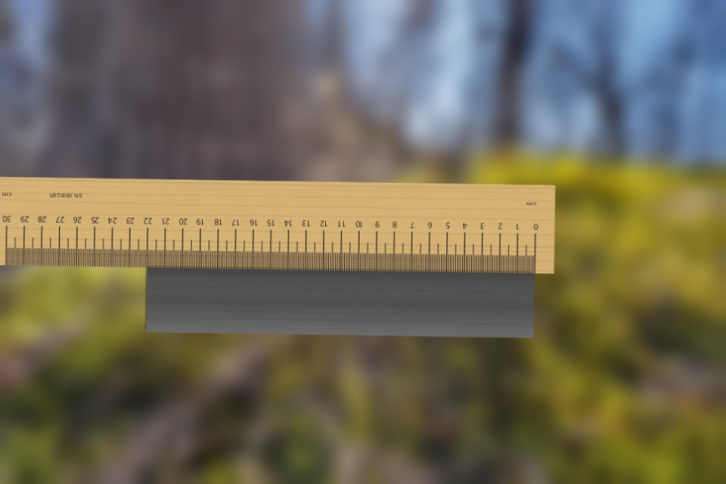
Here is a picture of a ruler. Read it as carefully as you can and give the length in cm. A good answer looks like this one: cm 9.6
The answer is cm 22
